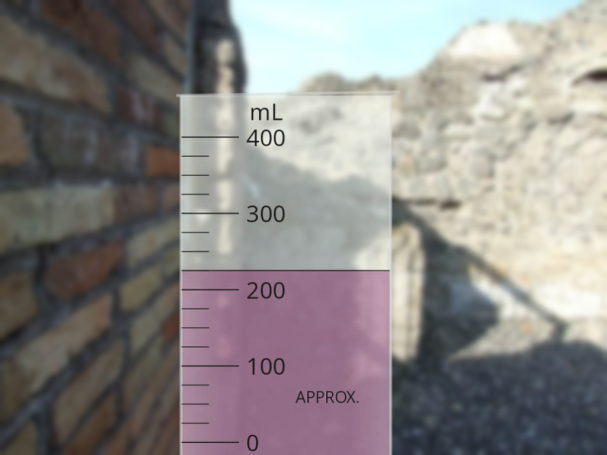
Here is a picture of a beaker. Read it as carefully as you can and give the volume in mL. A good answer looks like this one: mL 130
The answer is mL 225
